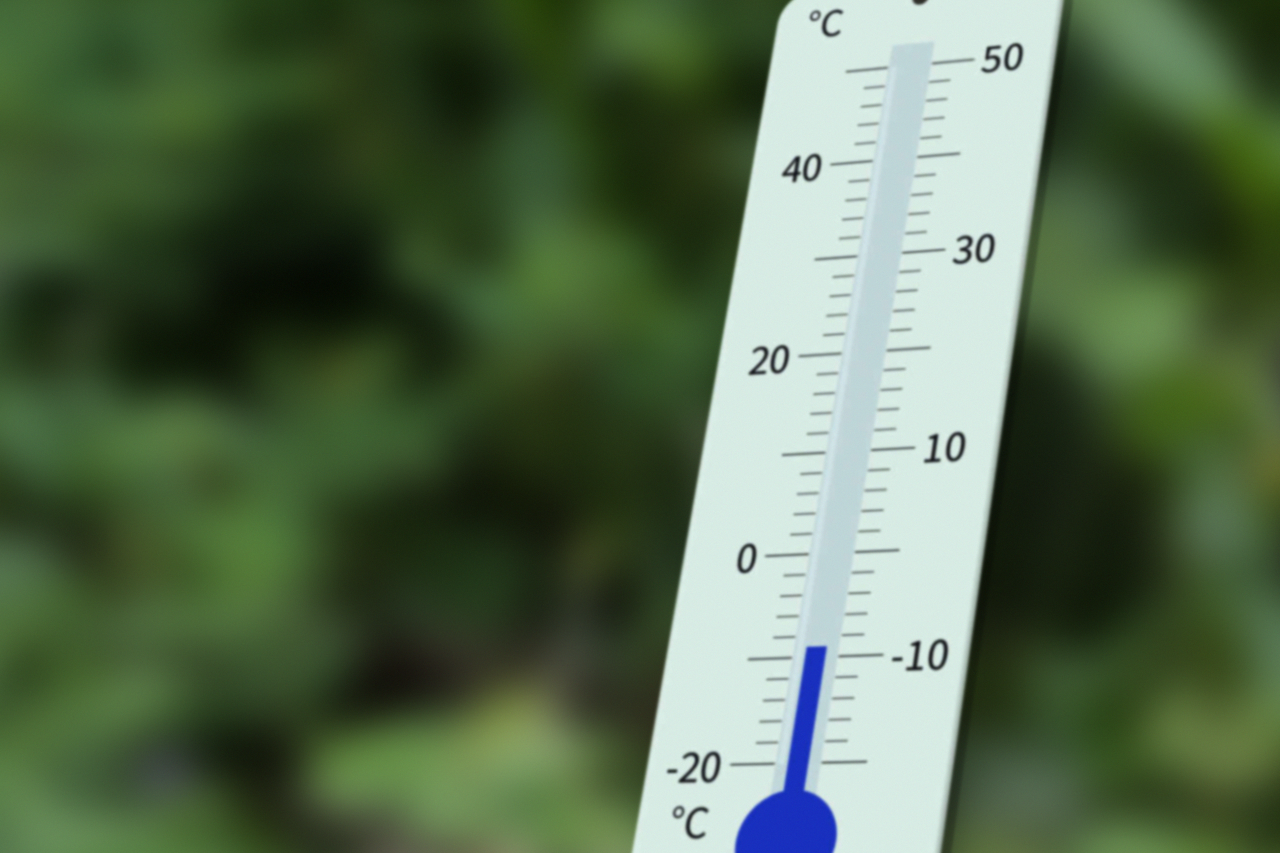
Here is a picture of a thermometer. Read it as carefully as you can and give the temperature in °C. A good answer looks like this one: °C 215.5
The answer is °C -9
